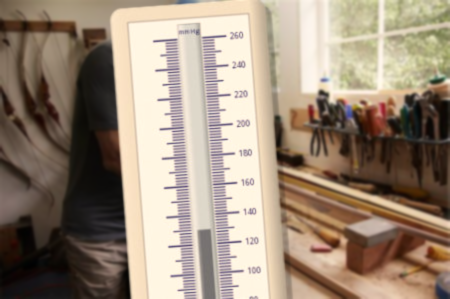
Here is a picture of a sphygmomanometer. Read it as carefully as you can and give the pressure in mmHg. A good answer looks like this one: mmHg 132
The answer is mmHg 130
